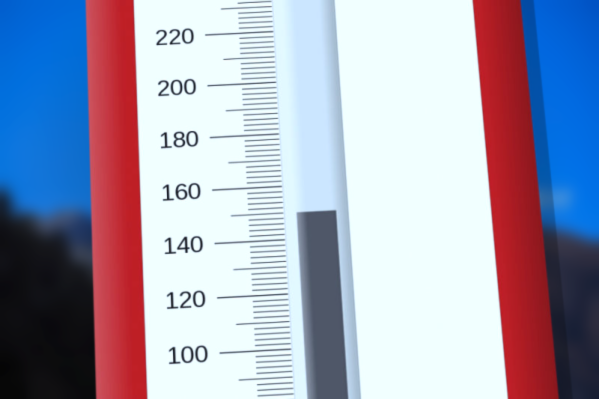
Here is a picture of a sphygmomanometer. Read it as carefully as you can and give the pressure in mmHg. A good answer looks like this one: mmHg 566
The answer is mmHg 150
